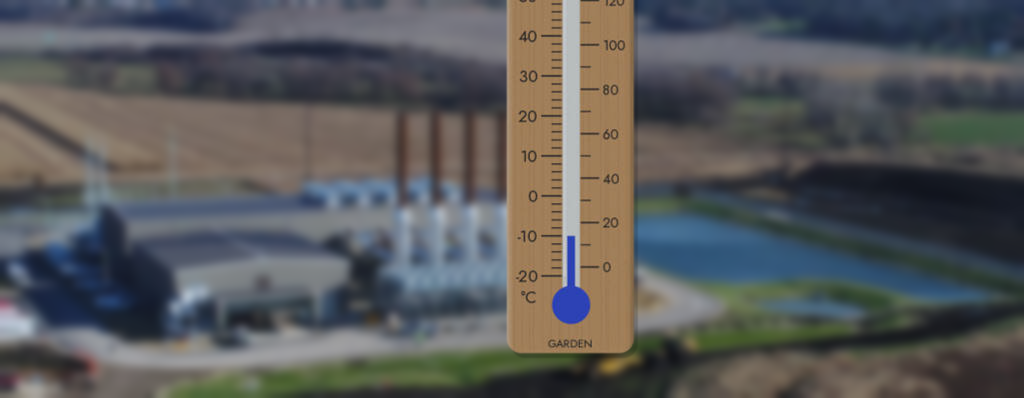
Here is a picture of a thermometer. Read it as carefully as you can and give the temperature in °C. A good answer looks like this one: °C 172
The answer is °C -10
